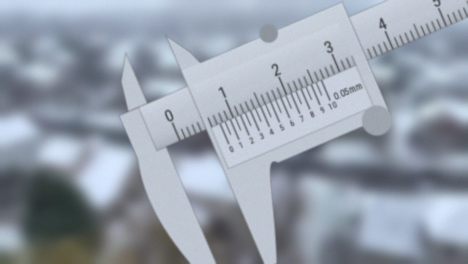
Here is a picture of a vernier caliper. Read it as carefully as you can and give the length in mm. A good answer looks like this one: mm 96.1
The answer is mm 7.5
